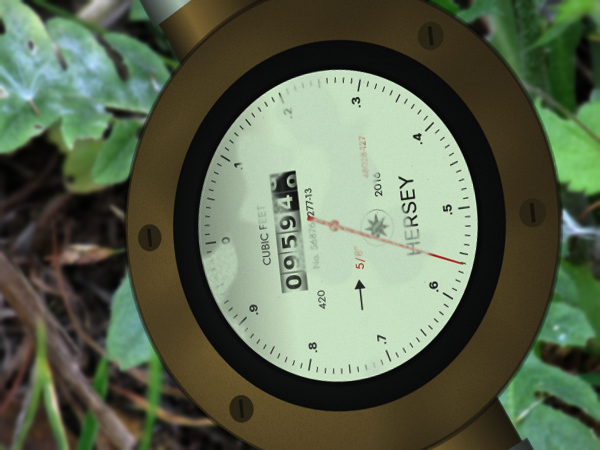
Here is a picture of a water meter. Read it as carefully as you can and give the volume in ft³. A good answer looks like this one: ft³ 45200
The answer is ft³ 95948.56
